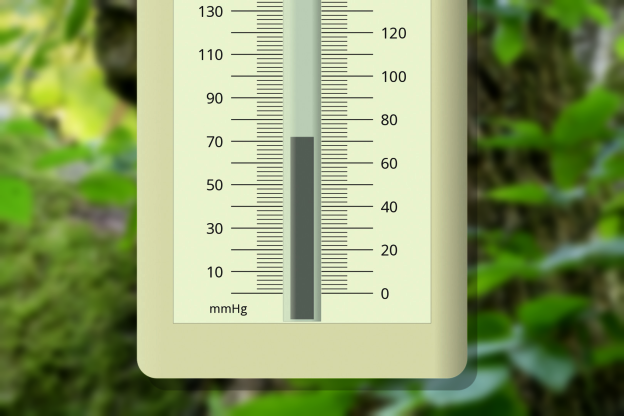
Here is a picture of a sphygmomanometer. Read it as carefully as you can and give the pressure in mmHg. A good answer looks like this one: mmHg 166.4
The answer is mmHg 72
